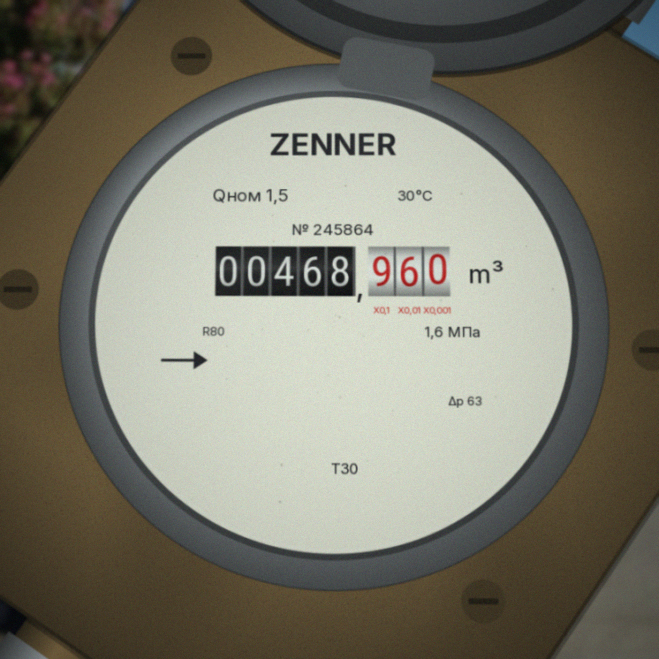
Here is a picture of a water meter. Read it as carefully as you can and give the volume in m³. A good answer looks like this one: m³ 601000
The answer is m³ 468.960
